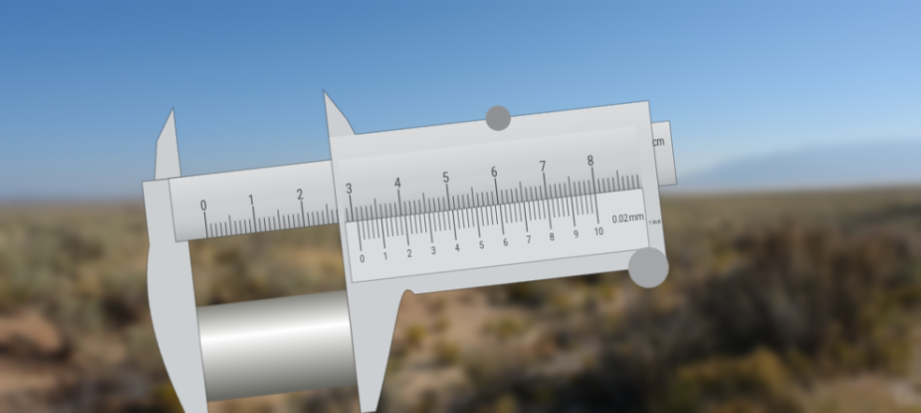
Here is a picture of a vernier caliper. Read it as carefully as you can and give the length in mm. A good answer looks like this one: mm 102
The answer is mm 31.0
